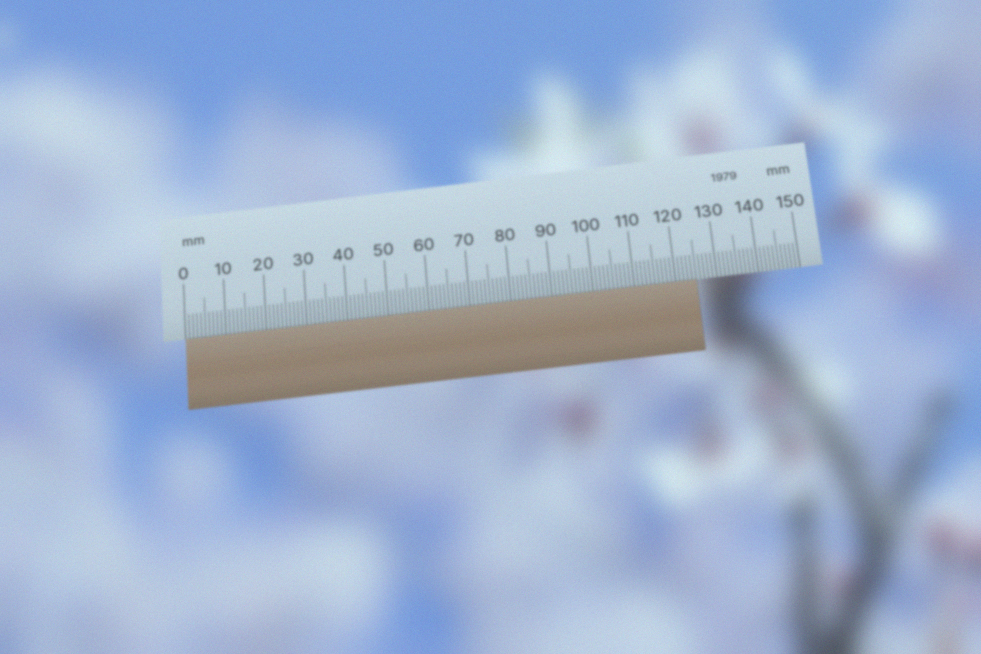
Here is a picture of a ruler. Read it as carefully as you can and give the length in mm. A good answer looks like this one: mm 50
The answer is mm 125
